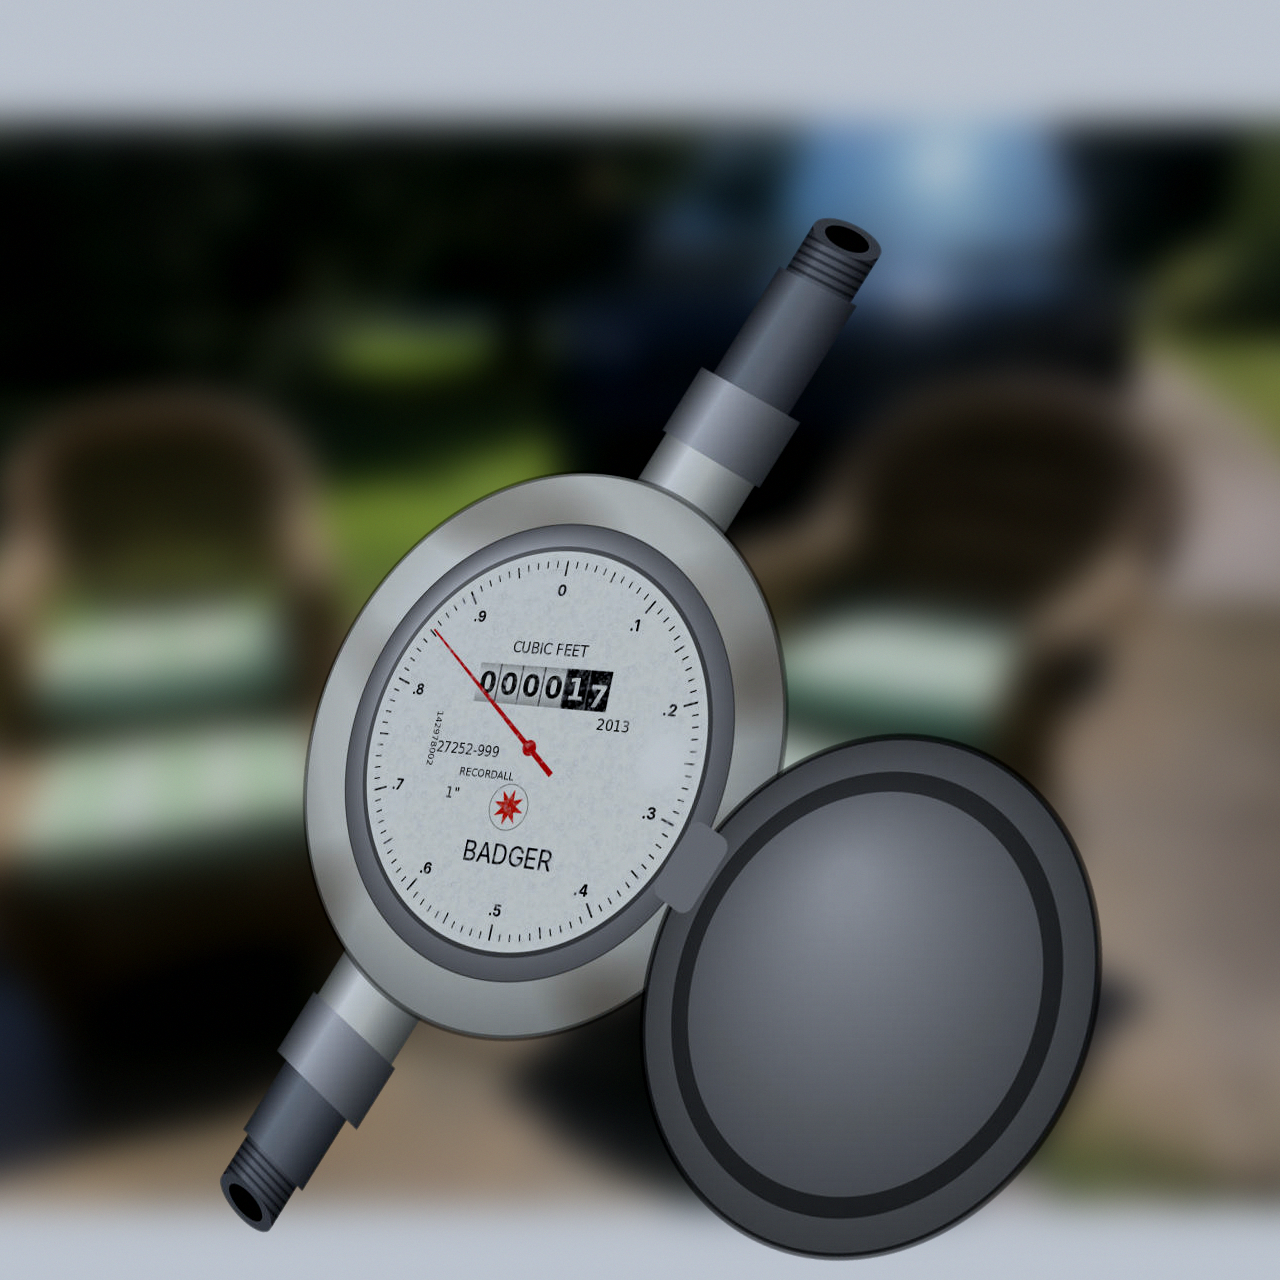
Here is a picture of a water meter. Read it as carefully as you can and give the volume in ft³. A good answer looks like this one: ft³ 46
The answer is ft³ 16.85
